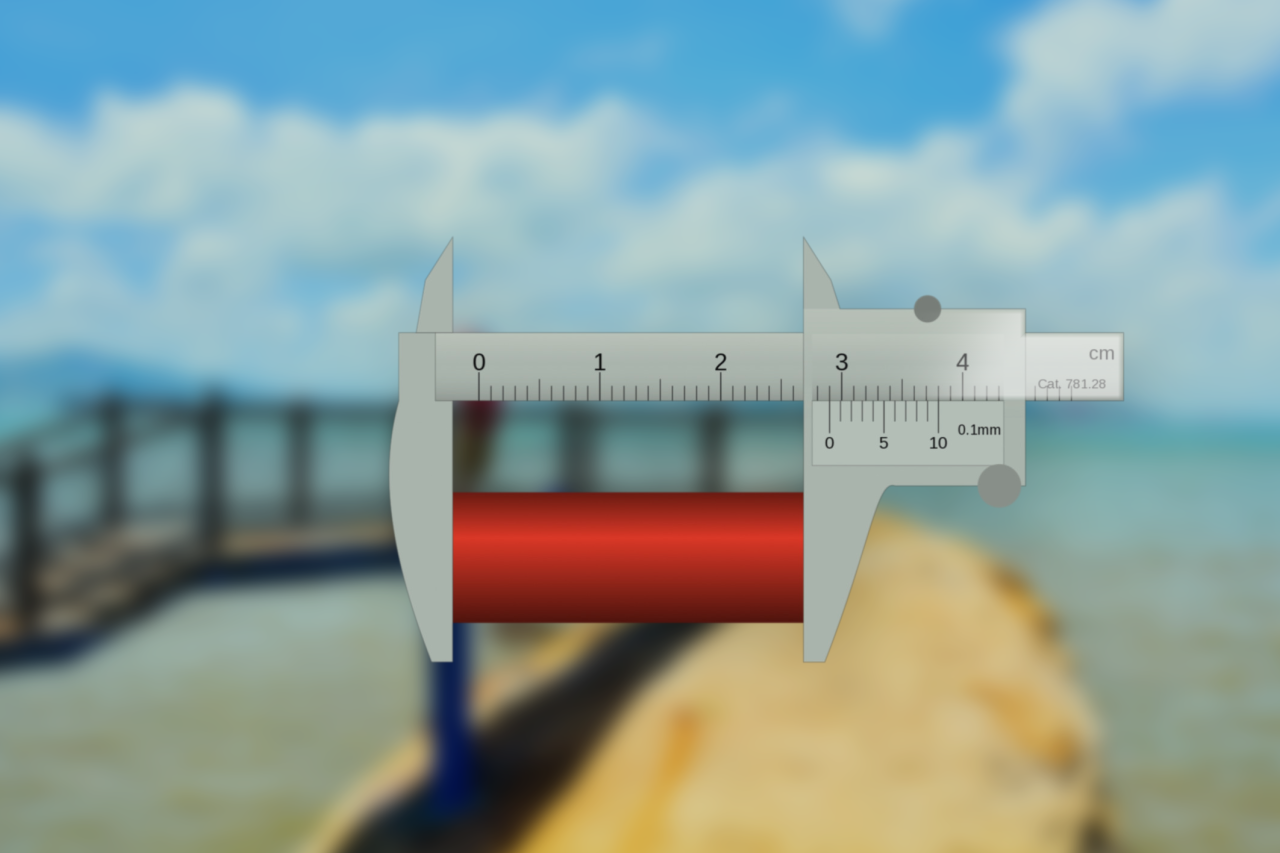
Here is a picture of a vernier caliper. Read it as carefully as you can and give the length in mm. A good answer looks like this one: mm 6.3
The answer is mm 29.0
